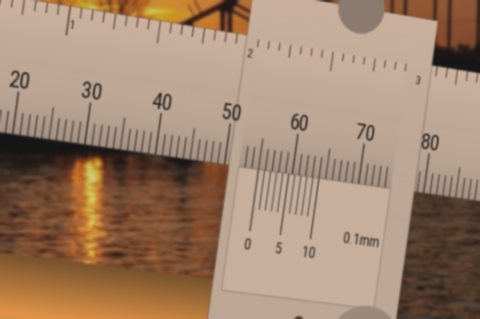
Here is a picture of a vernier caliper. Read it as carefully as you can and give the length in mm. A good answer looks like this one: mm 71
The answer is mm 55.0
